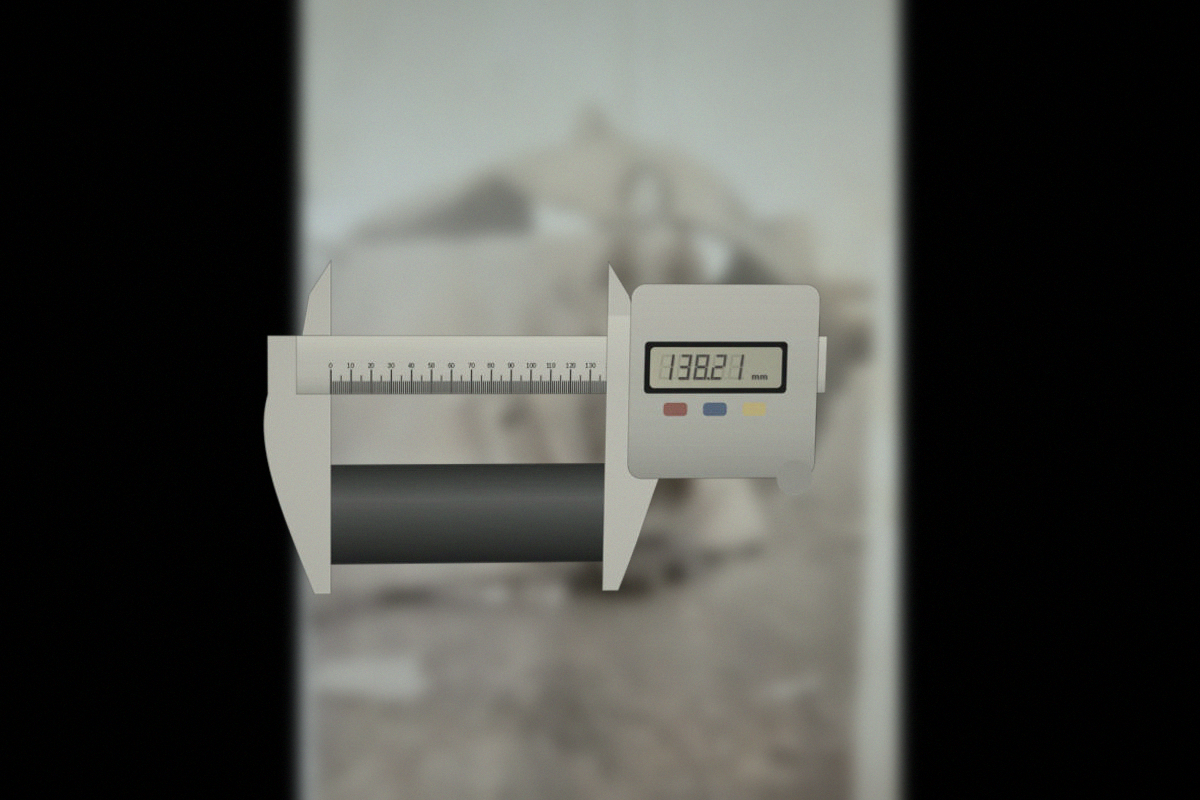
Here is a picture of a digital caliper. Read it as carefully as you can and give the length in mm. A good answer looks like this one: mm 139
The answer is mm 138.21
